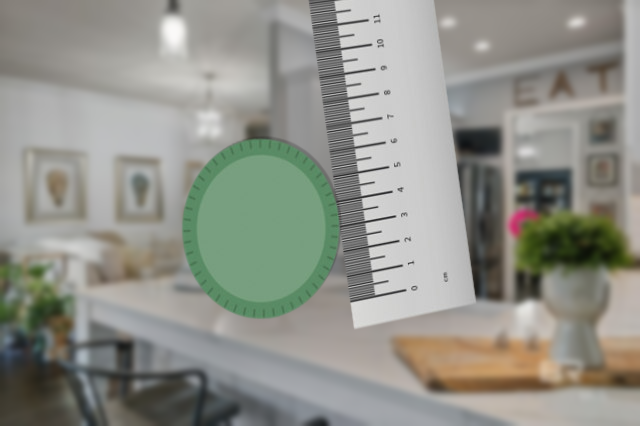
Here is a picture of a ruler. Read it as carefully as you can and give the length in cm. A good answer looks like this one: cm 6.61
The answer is cm 7
